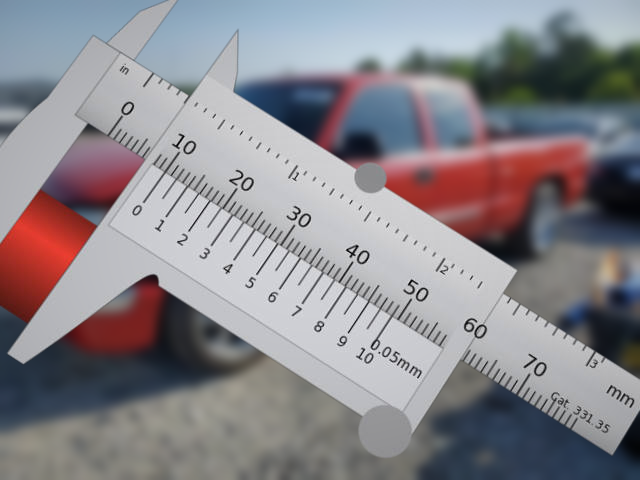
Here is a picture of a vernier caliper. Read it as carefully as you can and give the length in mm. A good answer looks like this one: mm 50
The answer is mm 10.0
